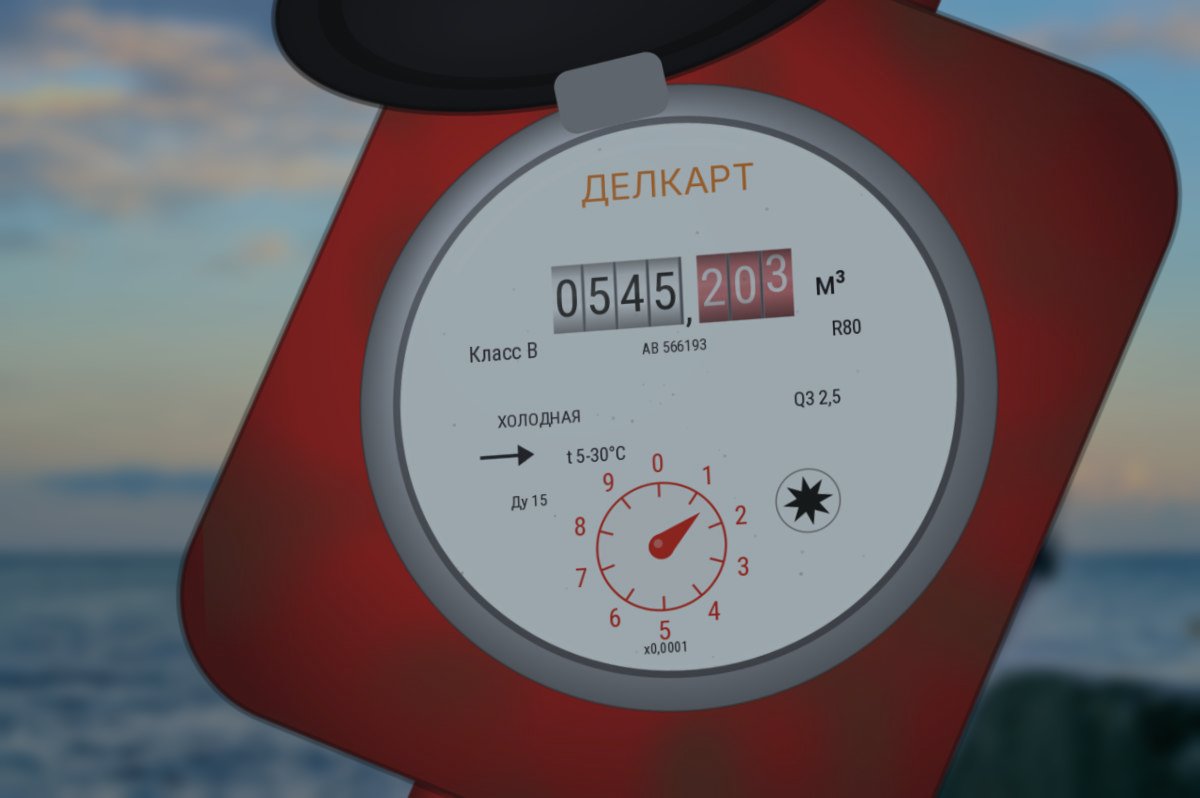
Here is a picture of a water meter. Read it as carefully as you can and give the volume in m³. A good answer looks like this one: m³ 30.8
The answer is m³ 545.2031
